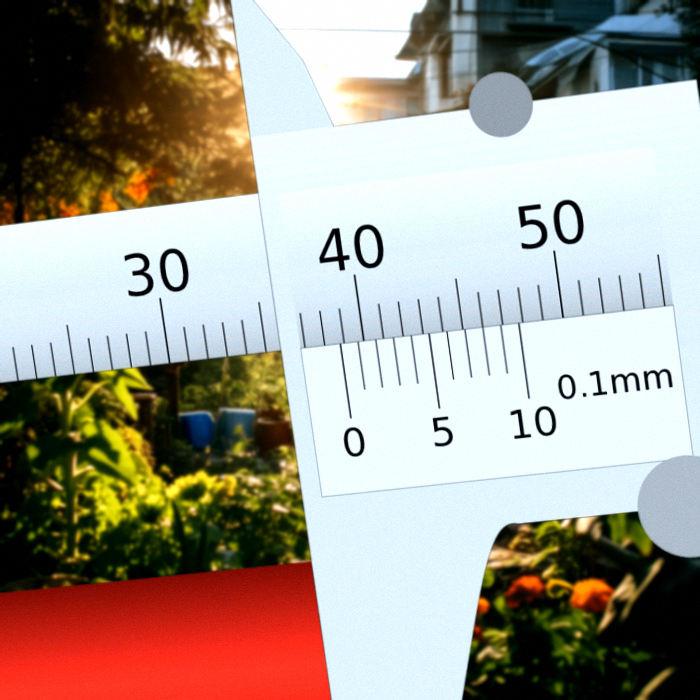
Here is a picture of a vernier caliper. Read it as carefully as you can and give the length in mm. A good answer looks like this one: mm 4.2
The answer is mm 38.8
